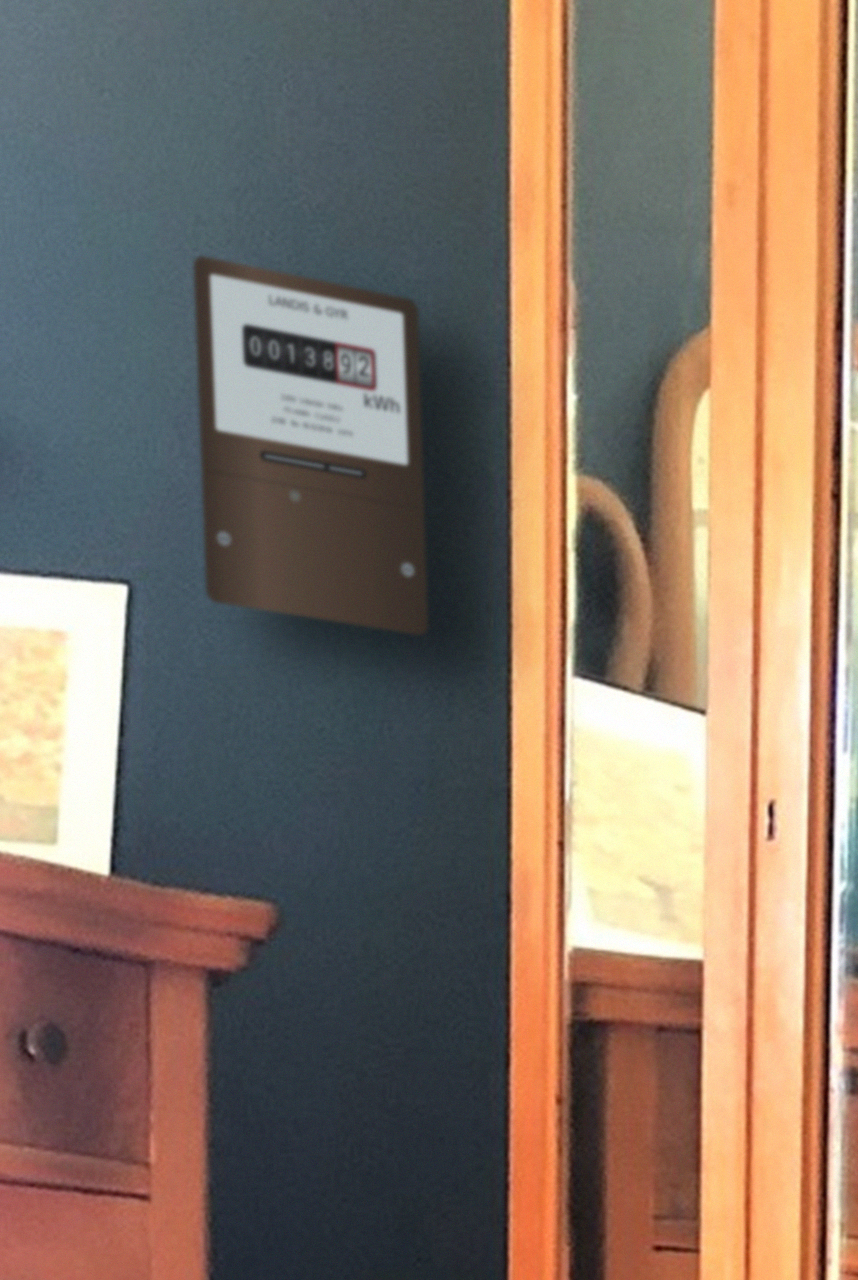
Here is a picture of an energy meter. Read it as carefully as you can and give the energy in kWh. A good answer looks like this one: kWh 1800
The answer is kWh 138.92
